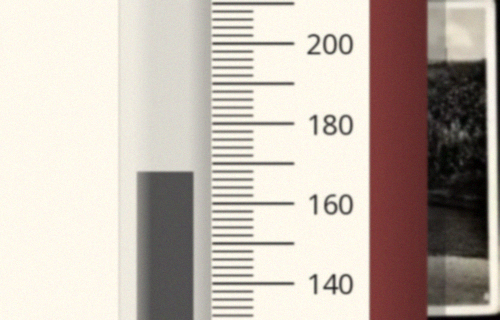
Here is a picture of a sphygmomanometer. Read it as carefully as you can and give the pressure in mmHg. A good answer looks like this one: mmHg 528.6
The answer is mmHg 168
